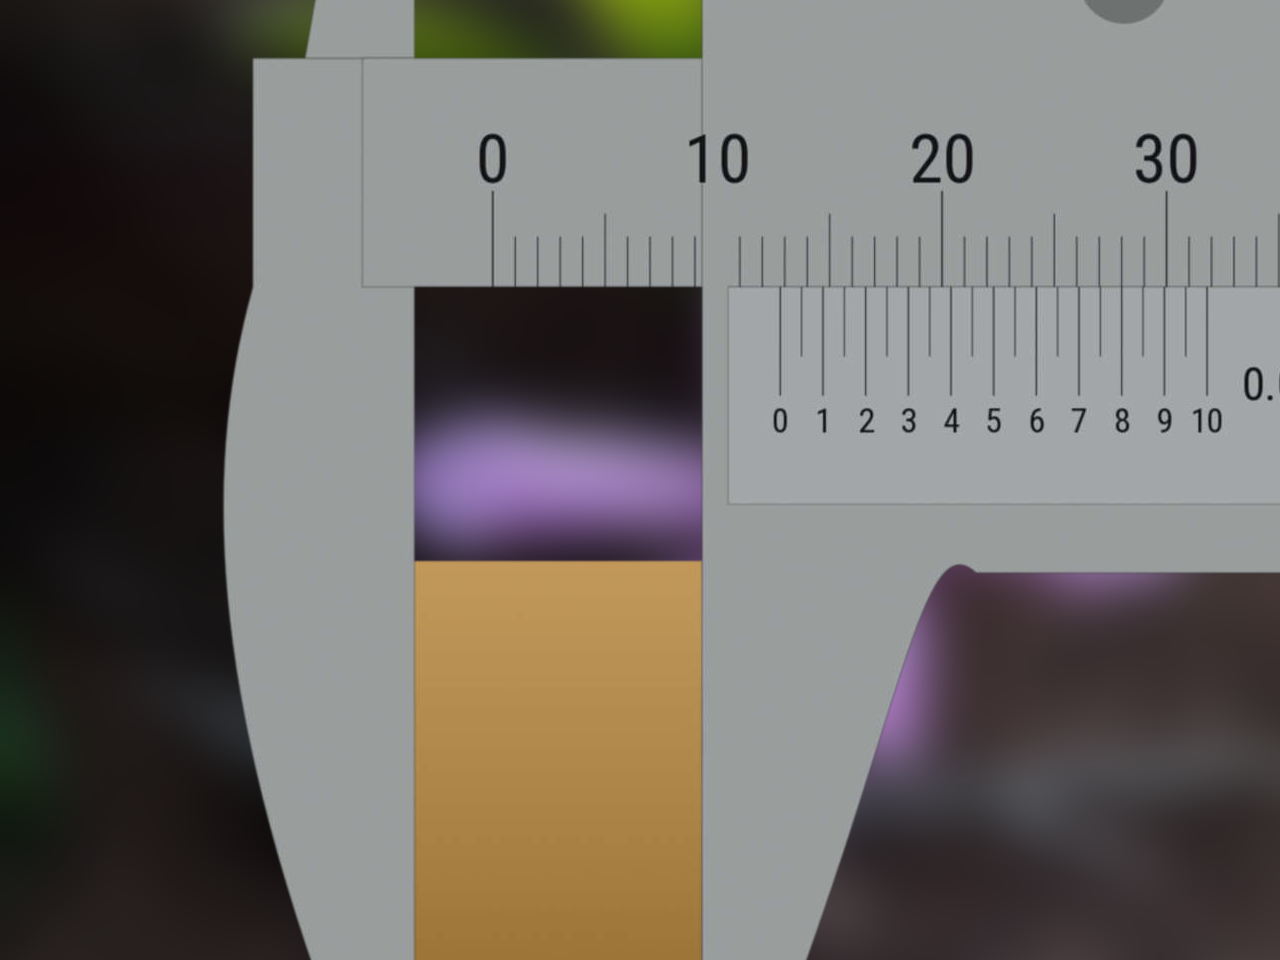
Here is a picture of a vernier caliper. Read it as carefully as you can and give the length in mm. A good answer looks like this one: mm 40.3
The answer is mm 12.8
